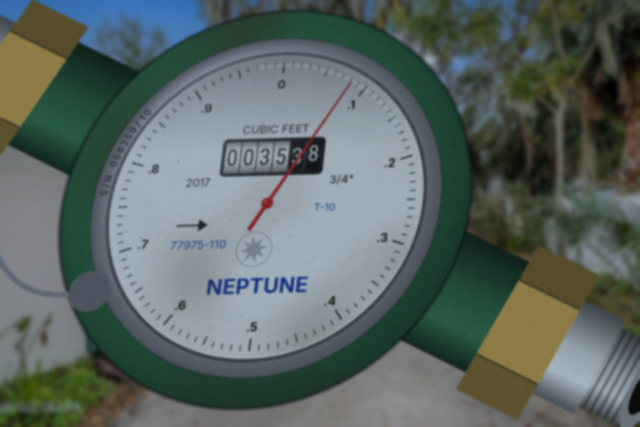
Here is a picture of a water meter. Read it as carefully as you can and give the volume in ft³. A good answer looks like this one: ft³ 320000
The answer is ft³ 3538.08
